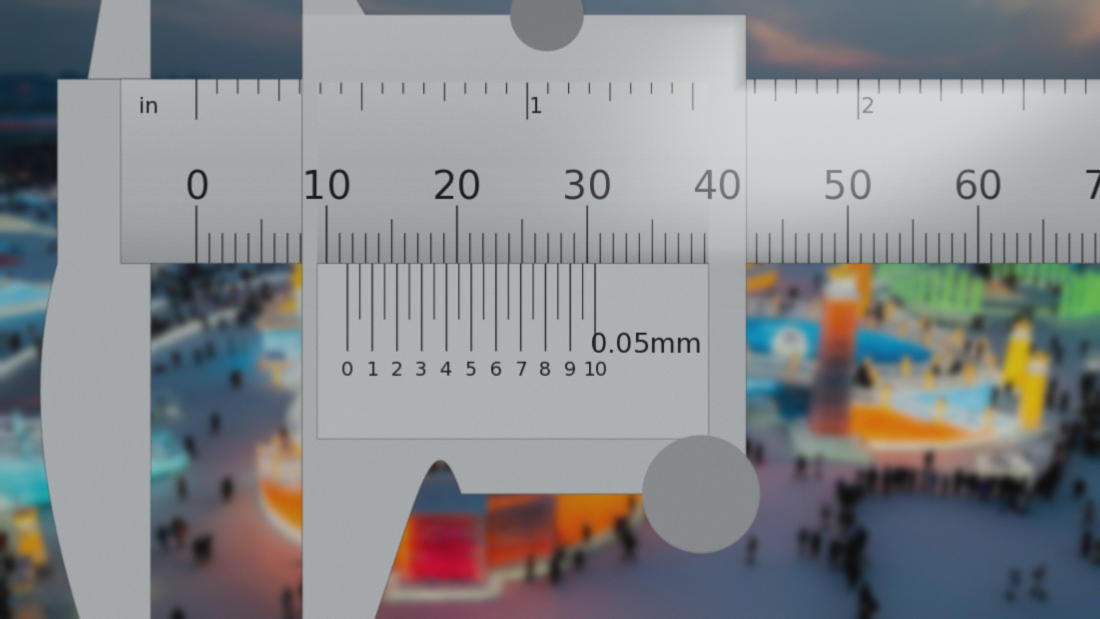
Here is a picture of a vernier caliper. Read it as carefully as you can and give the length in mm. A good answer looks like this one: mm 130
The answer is mm 11.6
